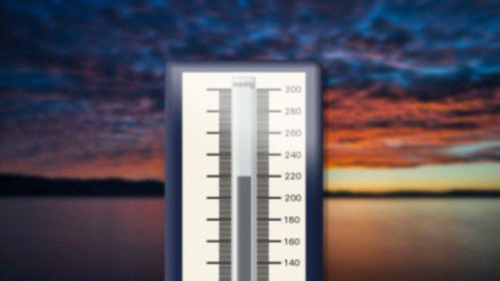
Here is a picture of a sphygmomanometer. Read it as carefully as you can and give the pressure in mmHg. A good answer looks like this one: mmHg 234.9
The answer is mmHg 220
